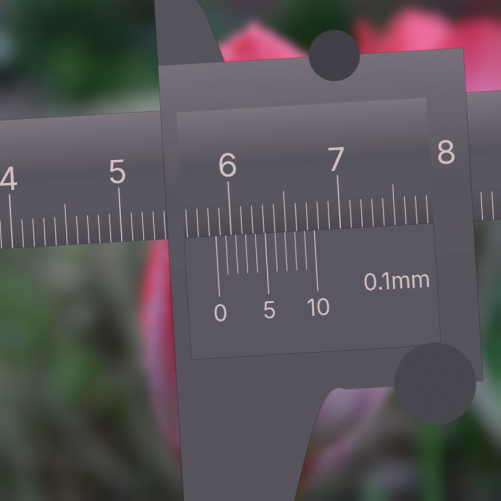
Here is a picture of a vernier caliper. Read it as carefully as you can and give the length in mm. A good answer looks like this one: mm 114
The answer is mm 58.6
